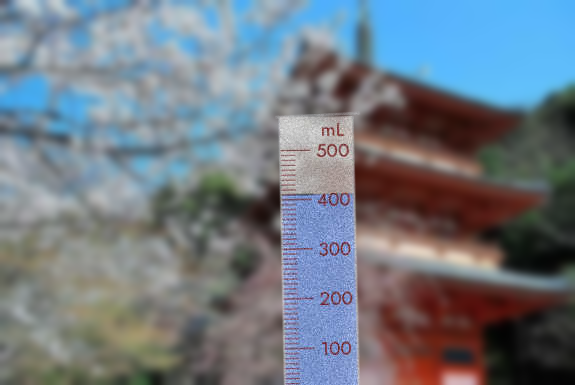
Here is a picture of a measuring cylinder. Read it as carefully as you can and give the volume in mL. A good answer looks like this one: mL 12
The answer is mL 410
